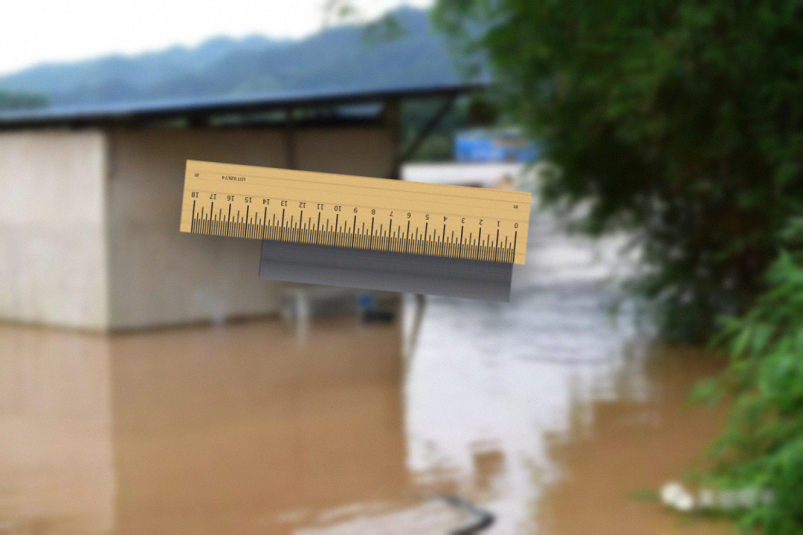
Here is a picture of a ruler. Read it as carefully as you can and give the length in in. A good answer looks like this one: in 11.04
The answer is in 14
